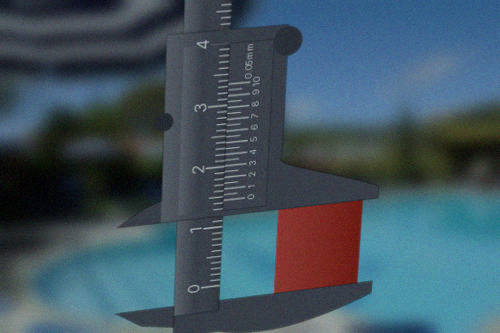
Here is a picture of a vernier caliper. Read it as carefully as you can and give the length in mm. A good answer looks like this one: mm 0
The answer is mm 14.4
